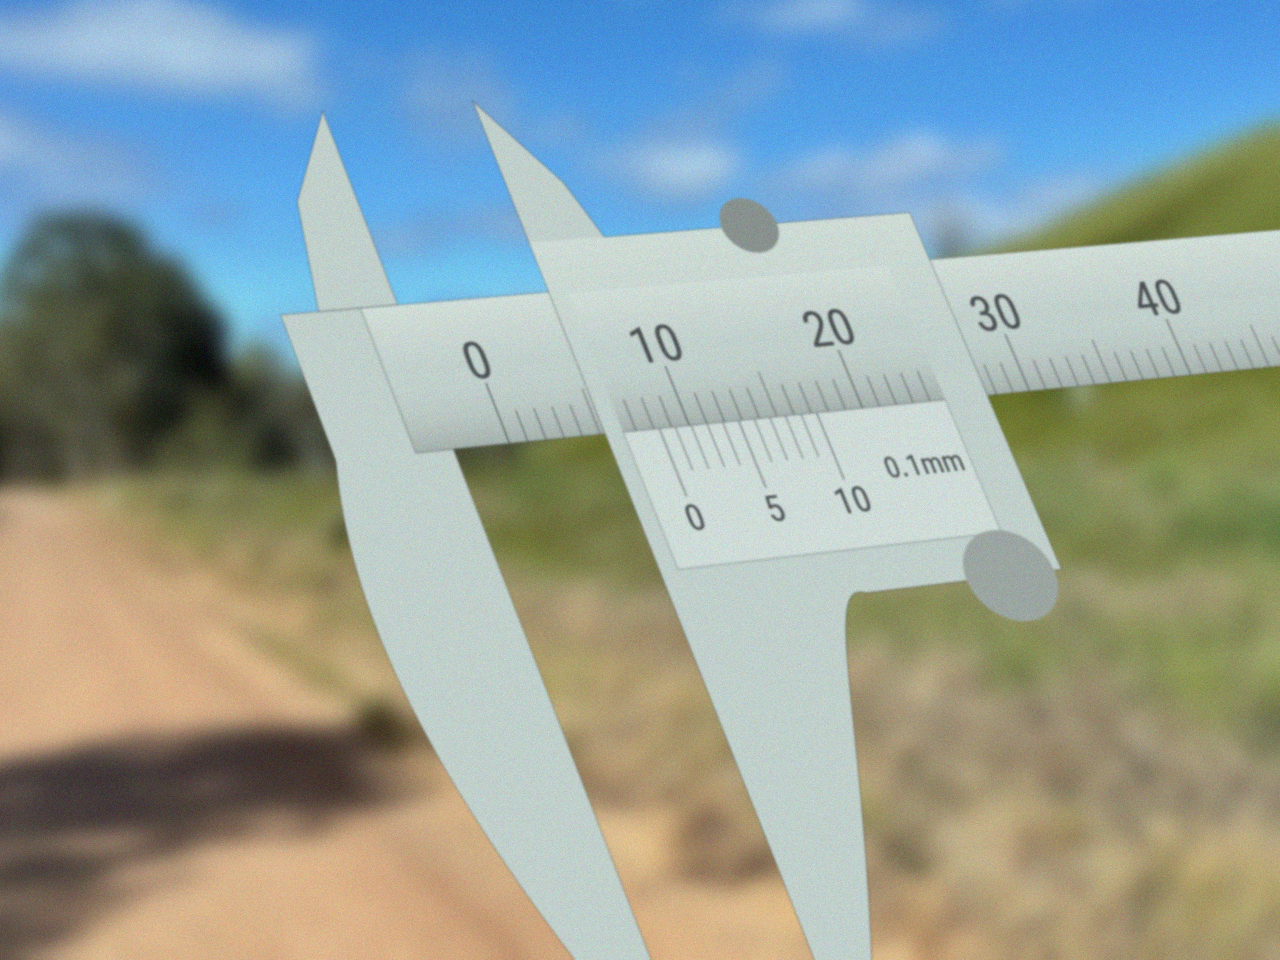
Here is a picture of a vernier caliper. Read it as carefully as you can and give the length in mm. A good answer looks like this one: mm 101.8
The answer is mm 8.3
